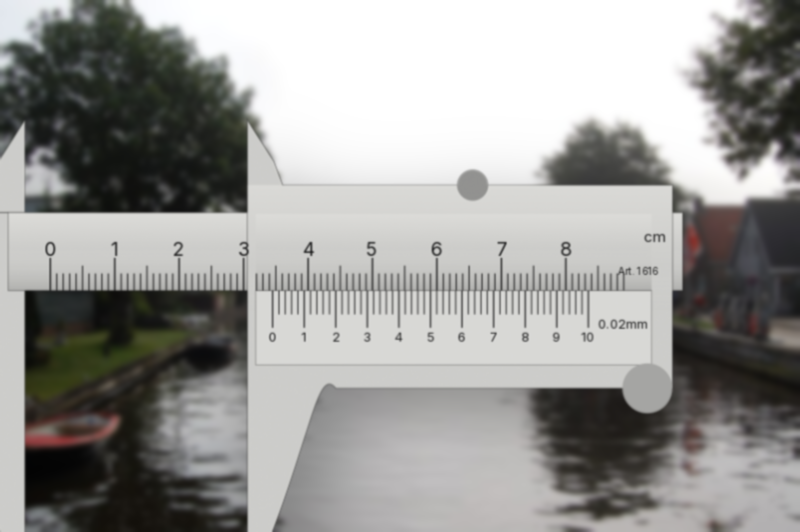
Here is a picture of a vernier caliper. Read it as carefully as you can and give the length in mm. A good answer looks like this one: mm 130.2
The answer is mm 34.5
